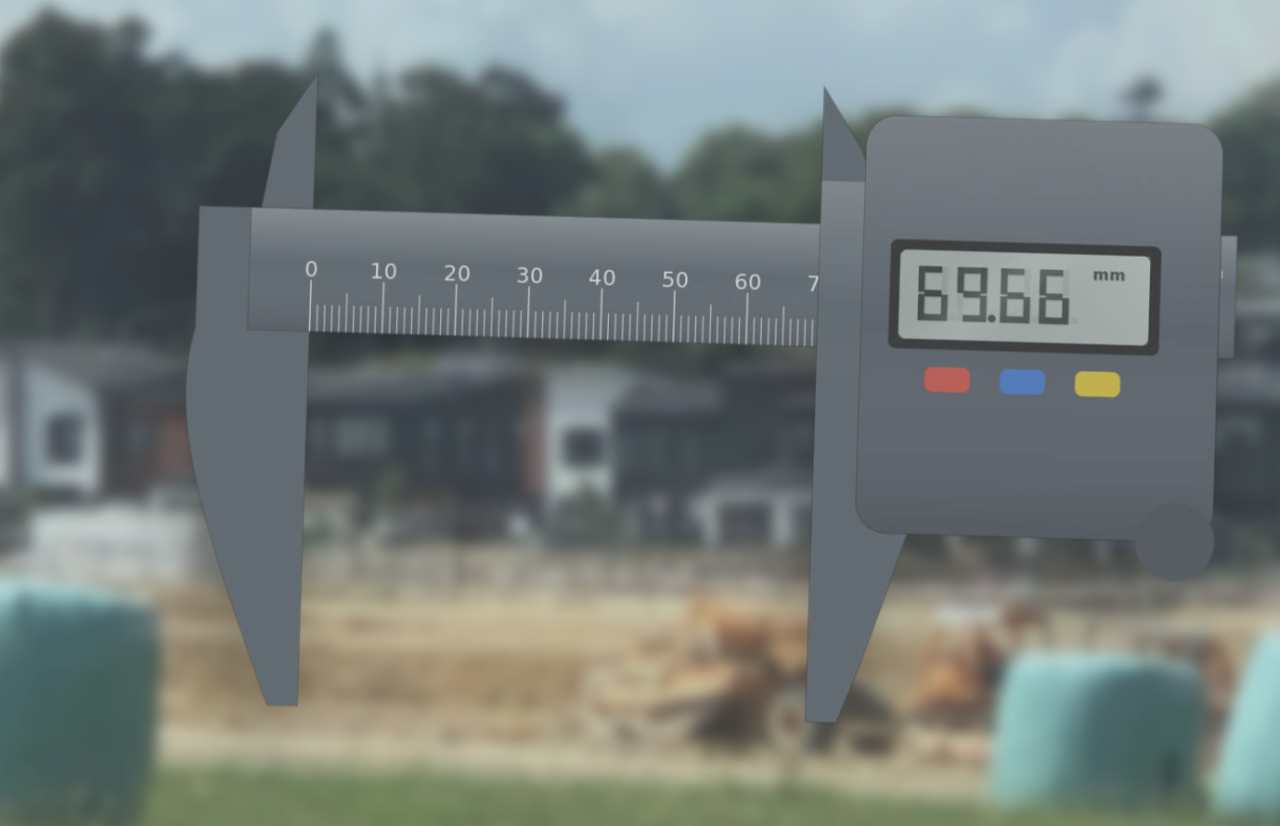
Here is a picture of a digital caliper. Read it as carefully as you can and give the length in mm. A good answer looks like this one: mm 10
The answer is mm 69.66
